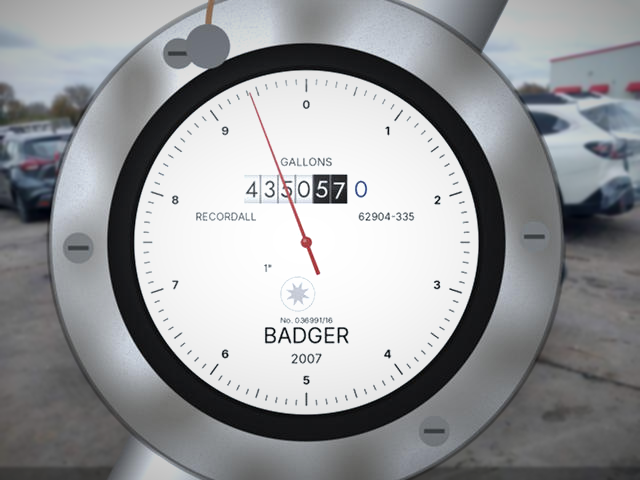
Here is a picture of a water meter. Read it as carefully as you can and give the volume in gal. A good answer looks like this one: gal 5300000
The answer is gal 4350569.4
